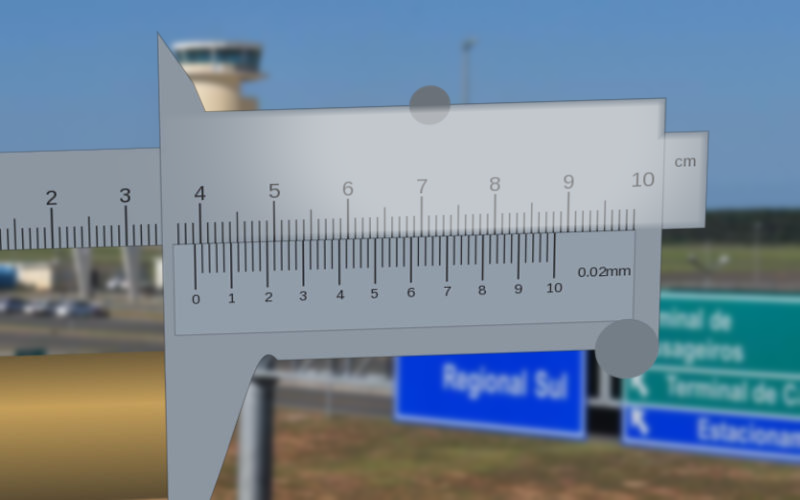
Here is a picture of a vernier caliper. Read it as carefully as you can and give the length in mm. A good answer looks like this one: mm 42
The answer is mm 39.2
